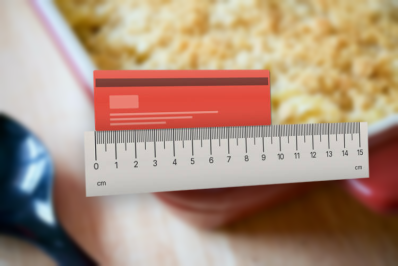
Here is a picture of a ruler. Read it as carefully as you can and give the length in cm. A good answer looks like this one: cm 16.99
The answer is cm 9.5
